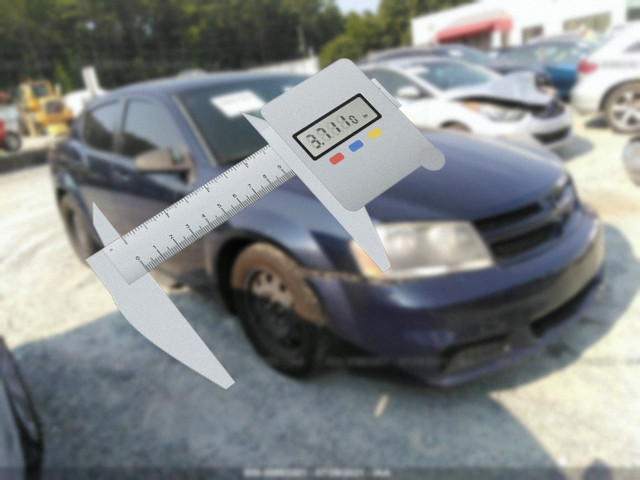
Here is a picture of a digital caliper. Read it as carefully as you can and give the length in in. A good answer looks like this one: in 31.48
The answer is in 3.7110
